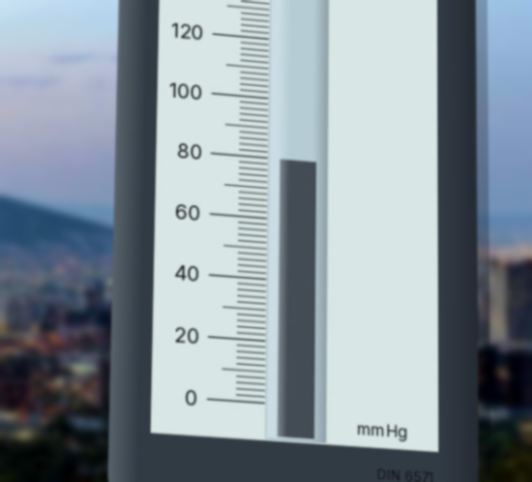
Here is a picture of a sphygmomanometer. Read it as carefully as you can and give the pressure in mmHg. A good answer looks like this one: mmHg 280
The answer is mmHg 80
